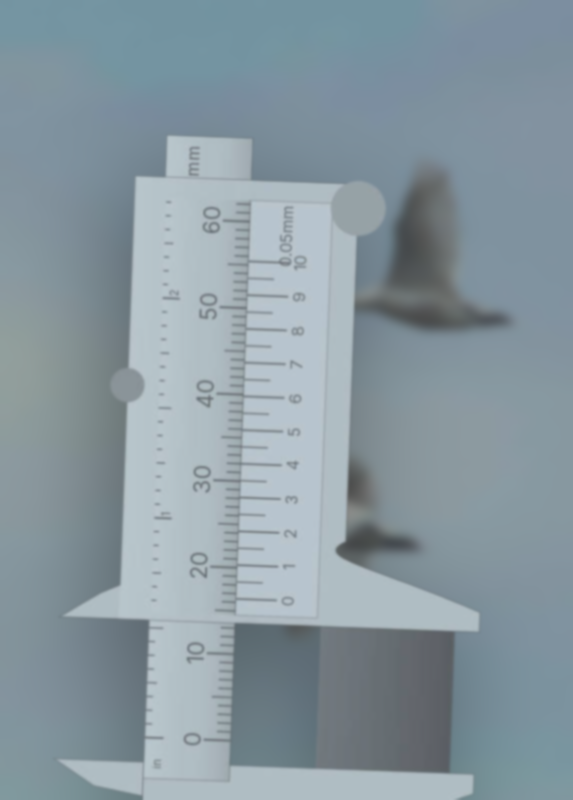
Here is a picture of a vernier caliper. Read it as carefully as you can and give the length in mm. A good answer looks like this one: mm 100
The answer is mm 16.4
